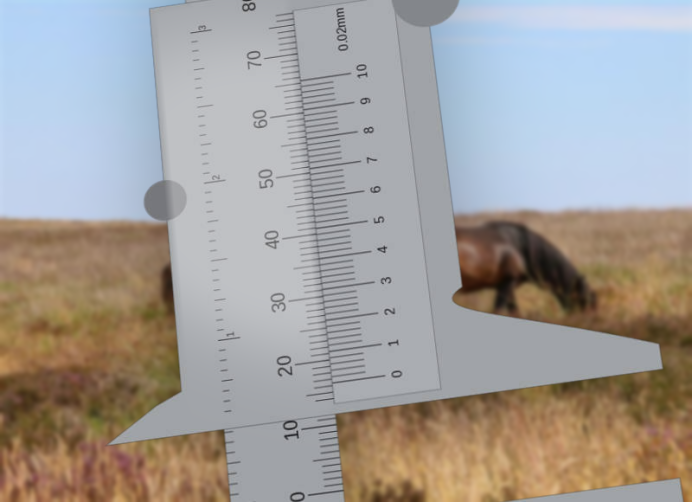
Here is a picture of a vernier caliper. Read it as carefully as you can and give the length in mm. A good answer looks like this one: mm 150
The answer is mm 16.4
